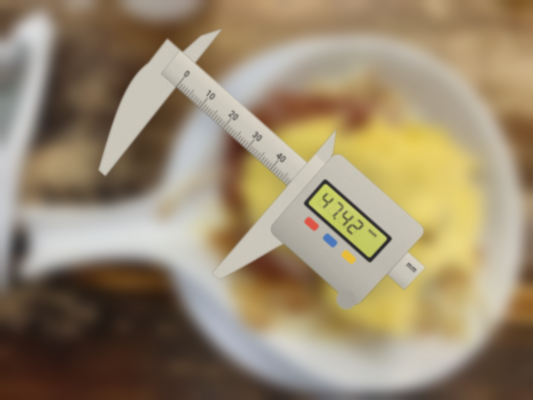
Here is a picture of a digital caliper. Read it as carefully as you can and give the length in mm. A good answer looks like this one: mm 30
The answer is mm 47.42
